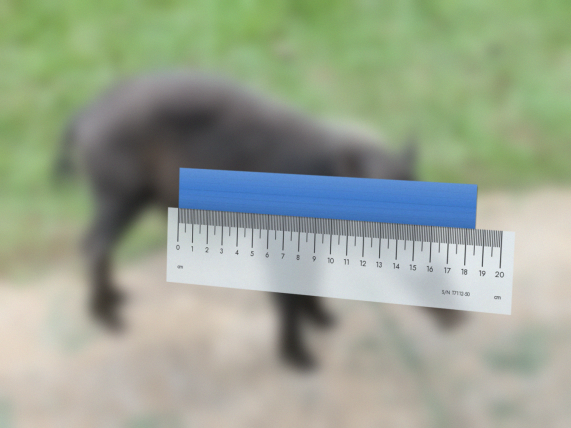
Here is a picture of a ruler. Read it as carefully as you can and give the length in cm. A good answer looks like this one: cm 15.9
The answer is cm 18.5
